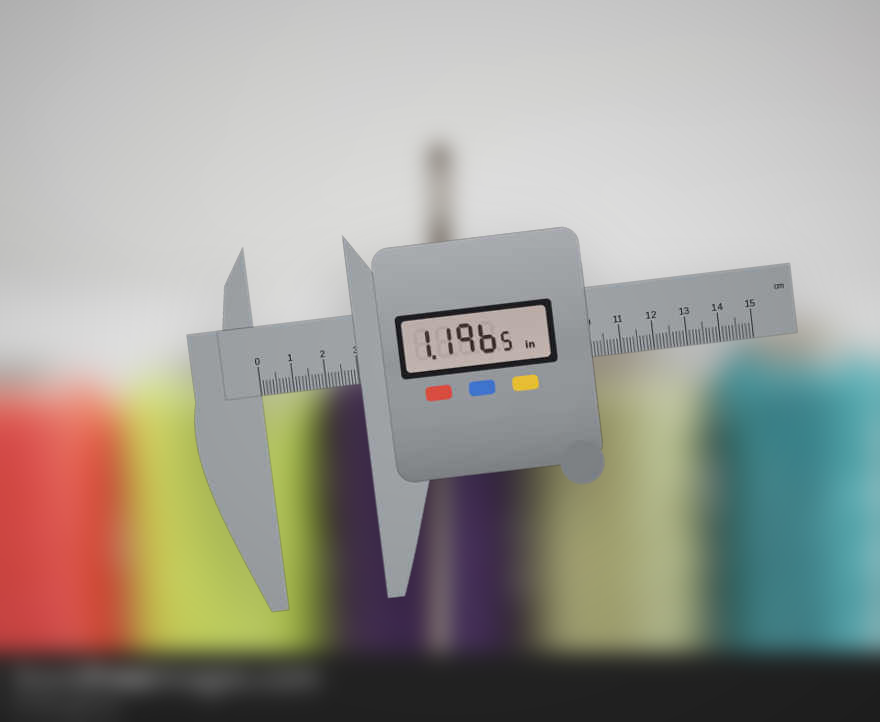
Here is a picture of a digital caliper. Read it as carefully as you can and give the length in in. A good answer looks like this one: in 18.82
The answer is in 1.1965
